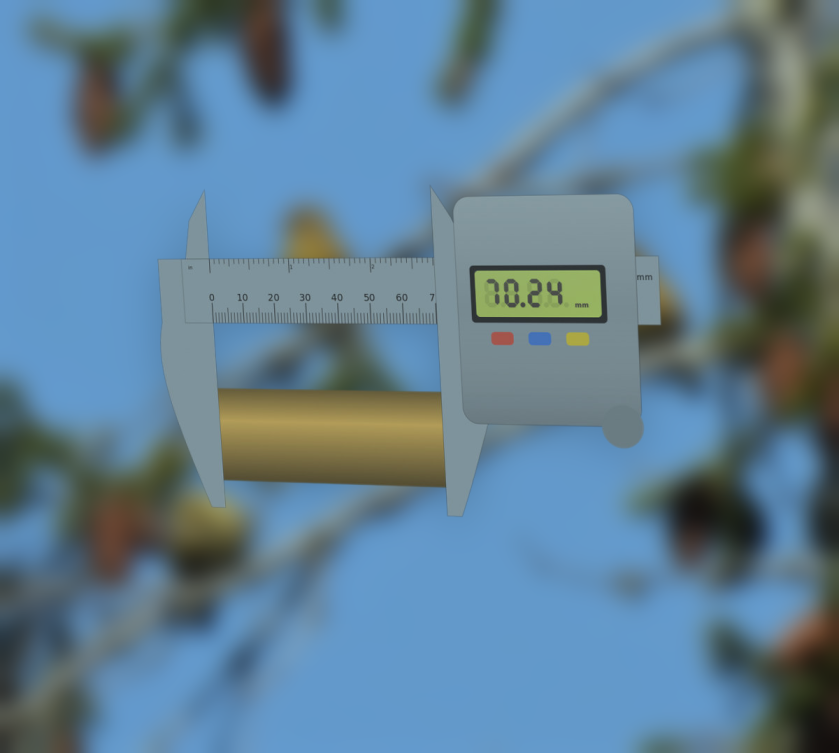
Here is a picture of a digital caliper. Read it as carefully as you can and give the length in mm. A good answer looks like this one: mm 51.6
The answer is mm 70.24
